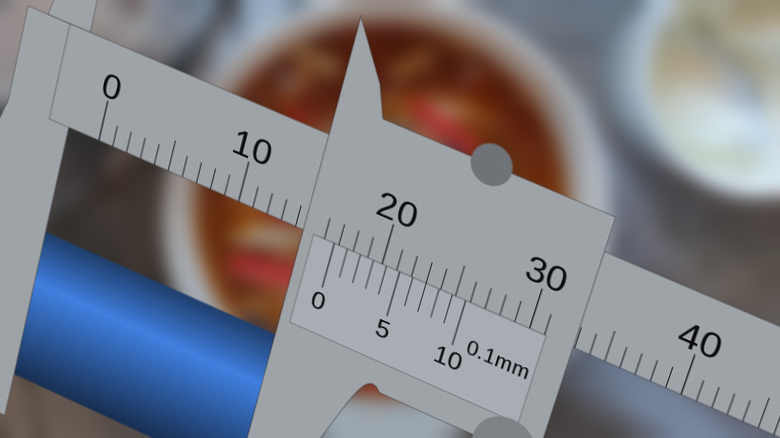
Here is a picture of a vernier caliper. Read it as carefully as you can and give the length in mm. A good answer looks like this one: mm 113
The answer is mm 16.7
